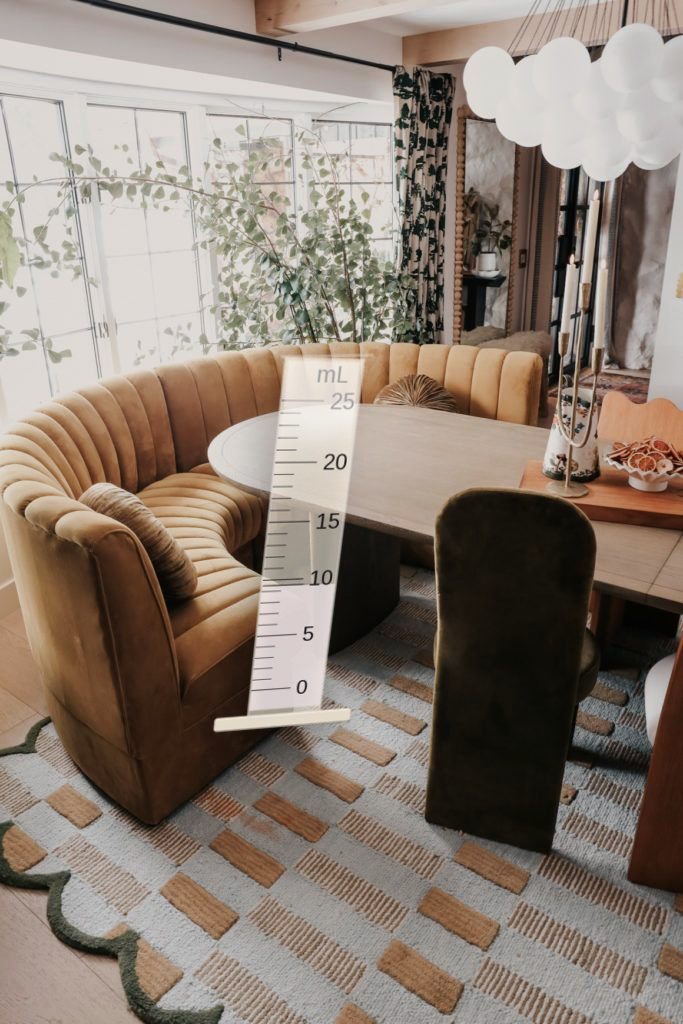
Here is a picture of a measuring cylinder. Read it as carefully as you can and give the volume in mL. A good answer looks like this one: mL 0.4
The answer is mL 9.5
